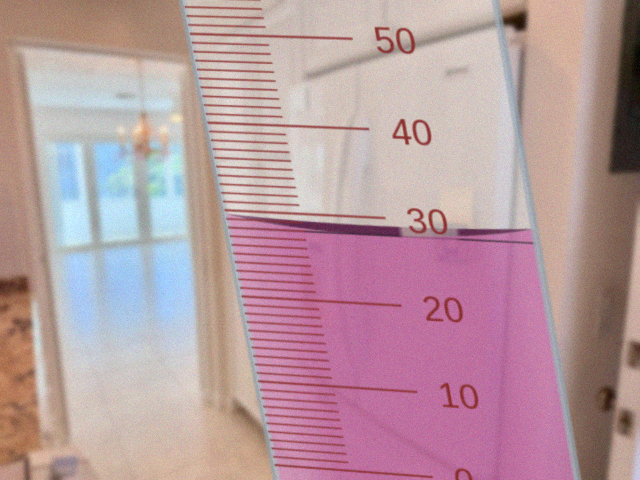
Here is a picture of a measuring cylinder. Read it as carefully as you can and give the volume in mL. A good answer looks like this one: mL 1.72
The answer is mL 28
